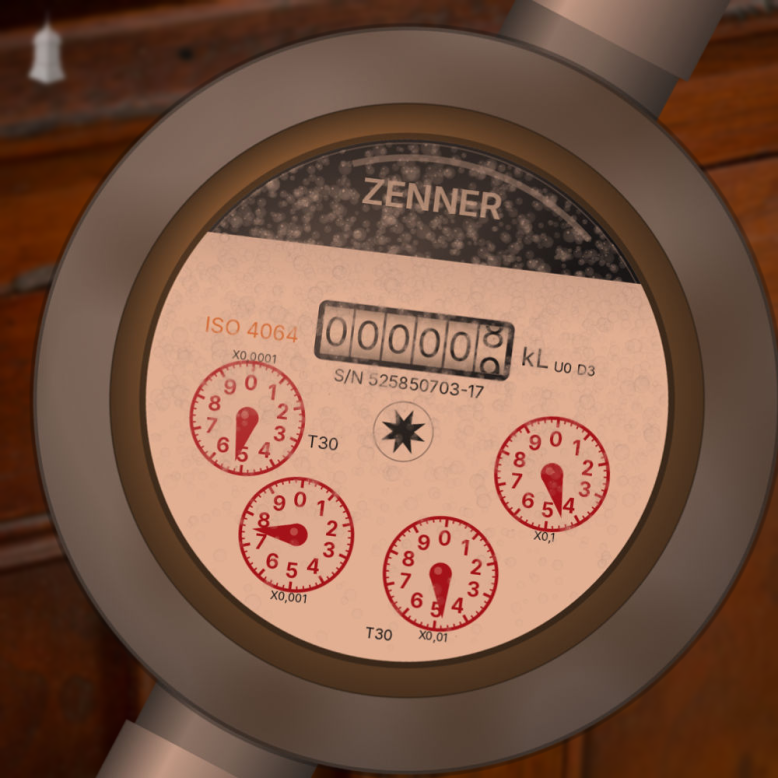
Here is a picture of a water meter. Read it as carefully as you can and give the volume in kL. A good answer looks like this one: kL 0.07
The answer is kL 8.4475
